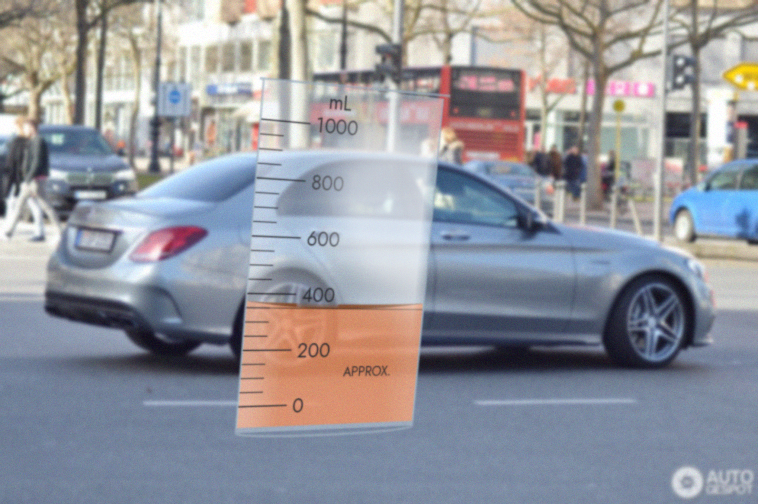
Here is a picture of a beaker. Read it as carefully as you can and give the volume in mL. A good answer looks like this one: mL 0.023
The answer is mL 350
